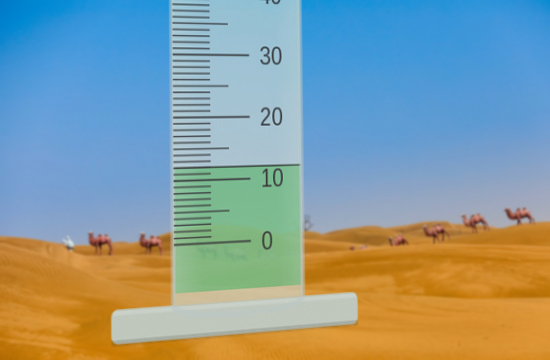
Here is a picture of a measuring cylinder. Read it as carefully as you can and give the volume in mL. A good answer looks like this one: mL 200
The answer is mL 12
